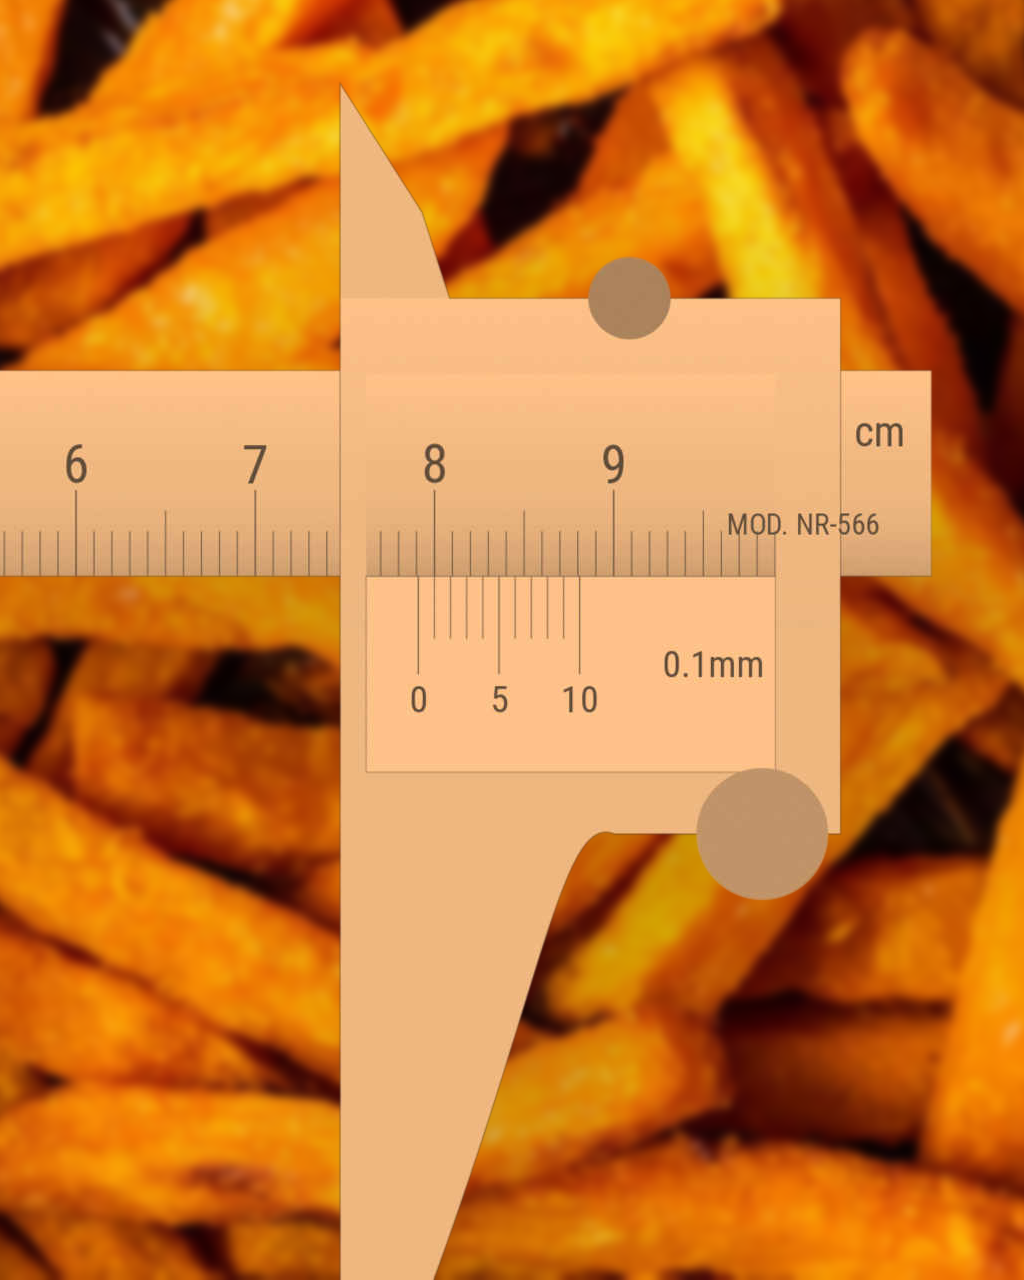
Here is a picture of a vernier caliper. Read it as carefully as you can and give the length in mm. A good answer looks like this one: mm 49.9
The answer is mm 79.1
